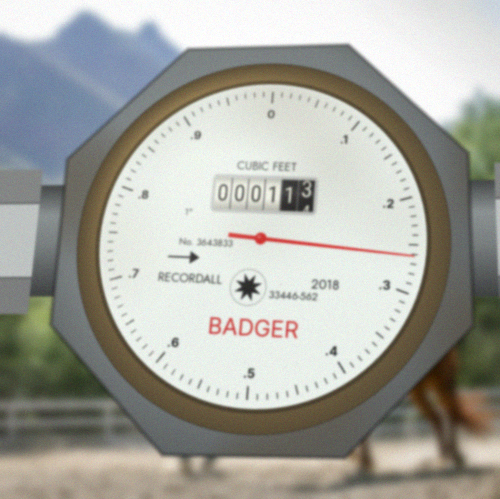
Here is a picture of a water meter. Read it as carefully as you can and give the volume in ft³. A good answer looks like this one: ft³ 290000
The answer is ft³ 113.26
